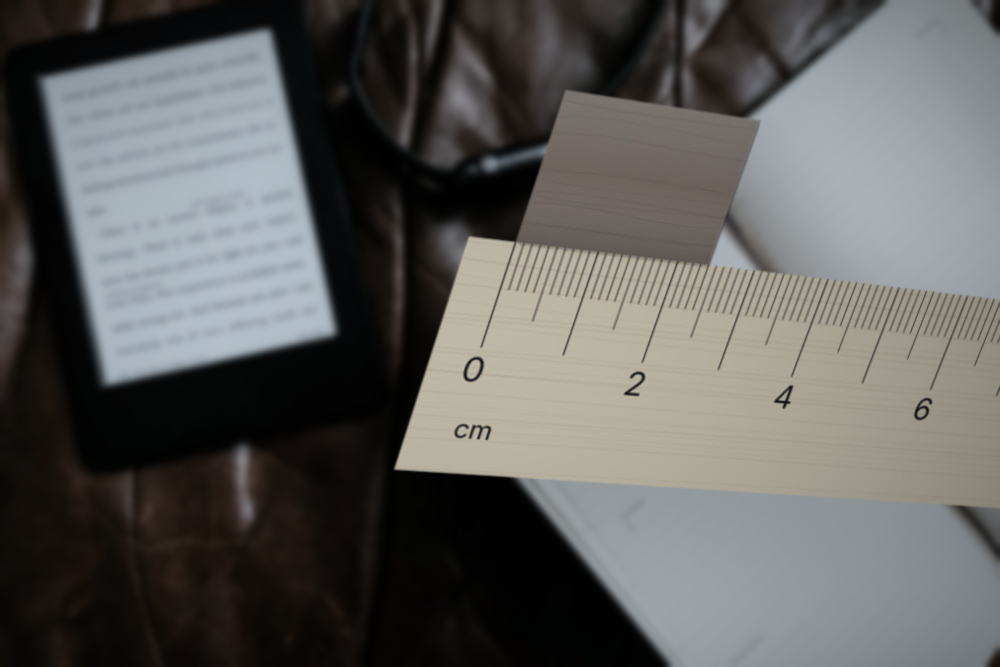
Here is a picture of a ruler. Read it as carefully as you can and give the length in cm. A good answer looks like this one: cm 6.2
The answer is cm 2.4
